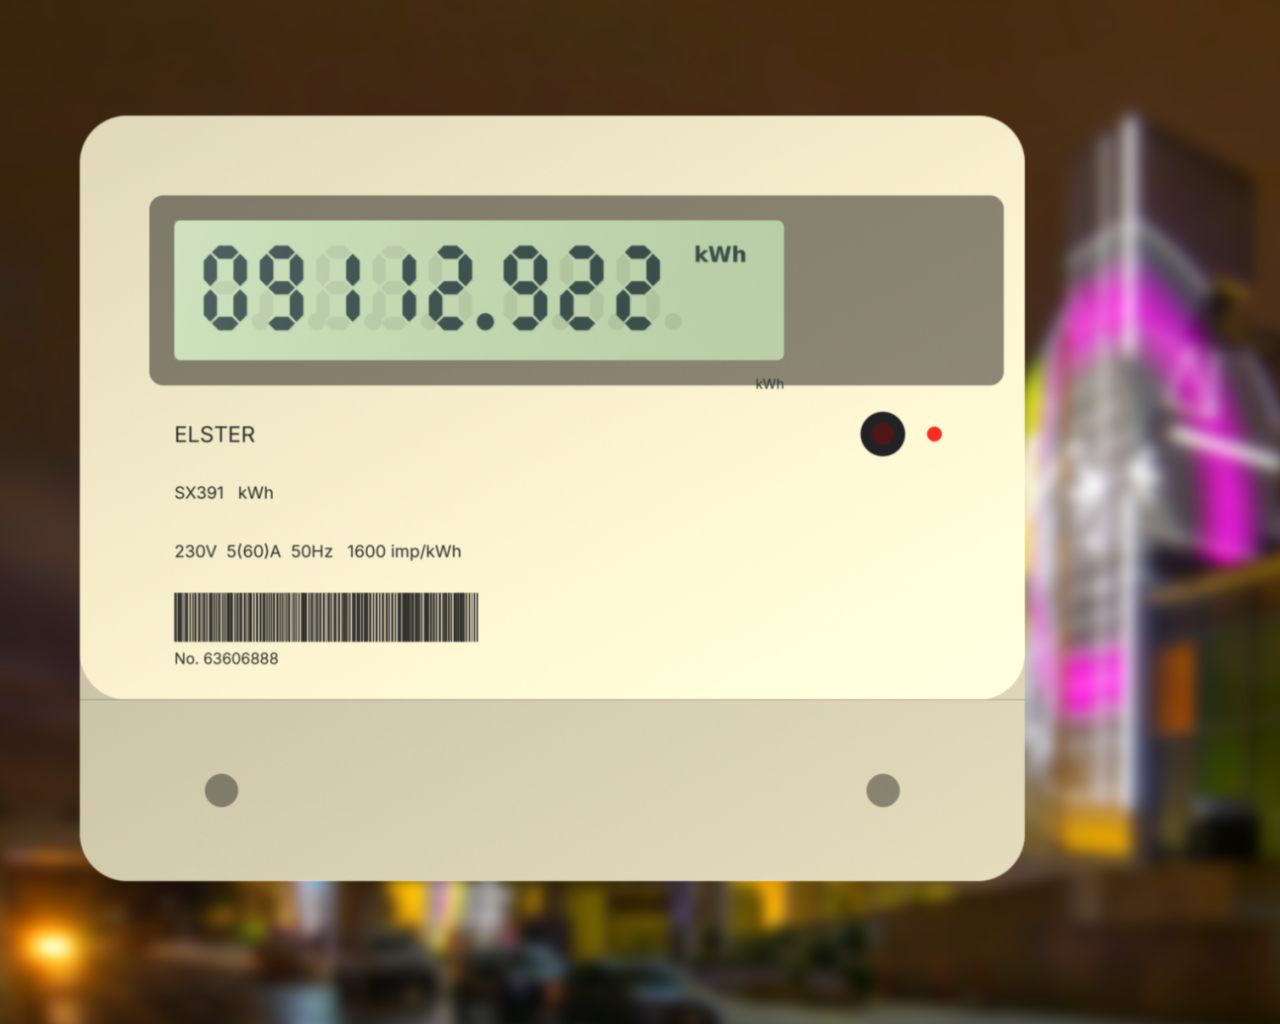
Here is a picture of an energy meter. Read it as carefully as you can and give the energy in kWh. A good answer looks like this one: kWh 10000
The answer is kWh 9112.922
